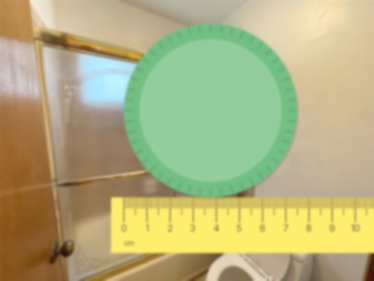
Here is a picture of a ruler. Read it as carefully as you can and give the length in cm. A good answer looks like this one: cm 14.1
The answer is cm 7.5
